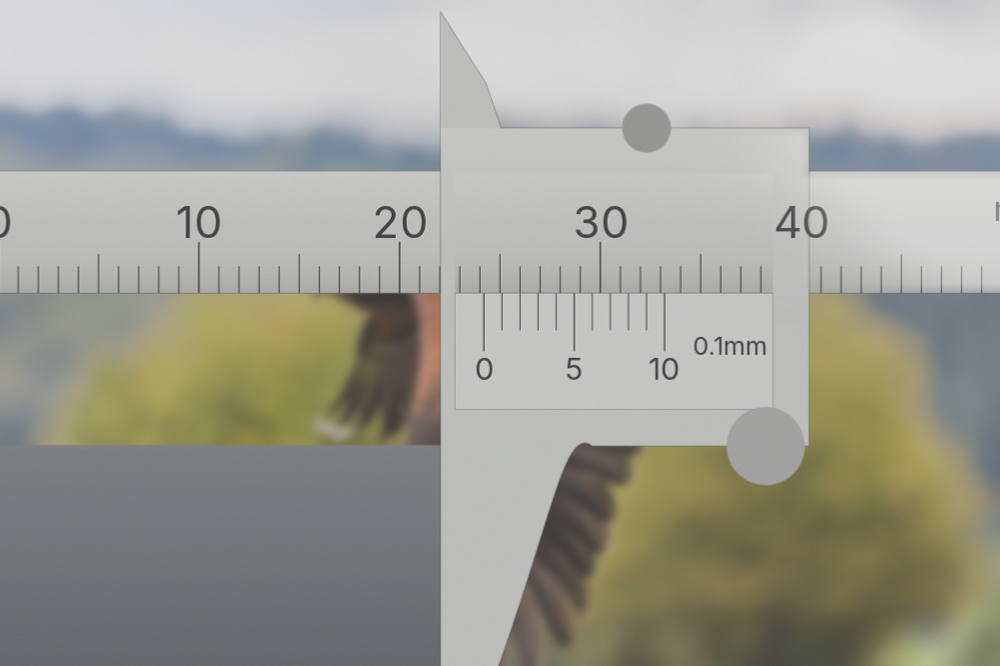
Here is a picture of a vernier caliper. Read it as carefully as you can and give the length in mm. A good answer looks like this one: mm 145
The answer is mm 24.2
